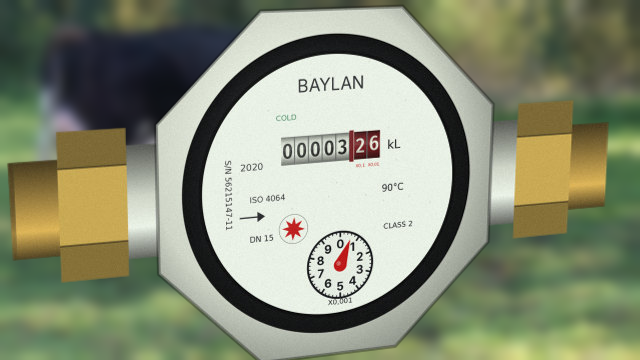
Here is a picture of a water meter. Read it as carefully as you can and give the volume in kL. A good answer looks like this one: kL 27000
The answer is kL 3.260
